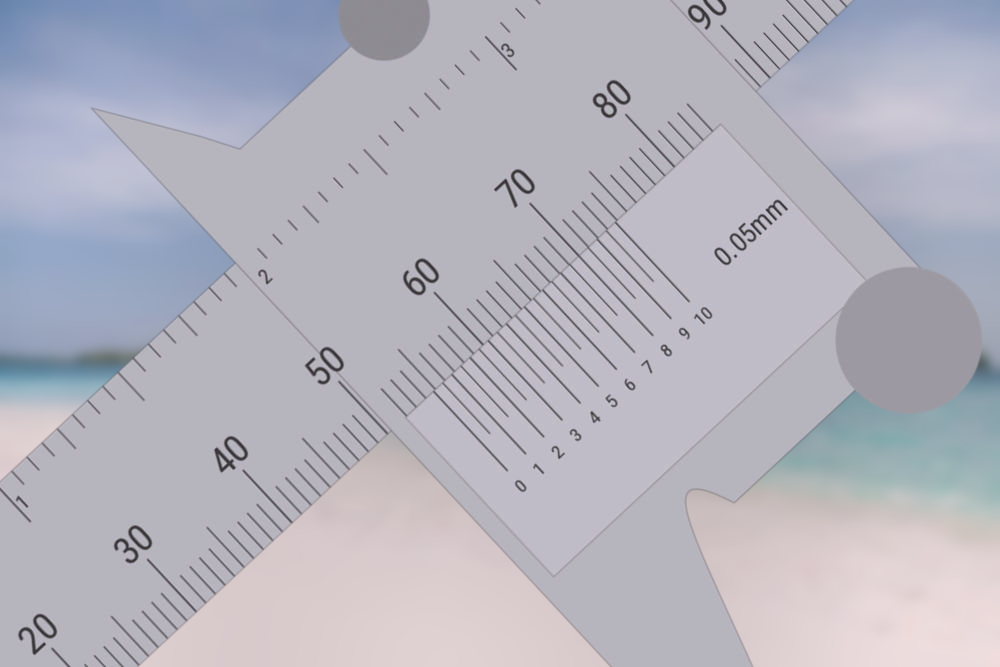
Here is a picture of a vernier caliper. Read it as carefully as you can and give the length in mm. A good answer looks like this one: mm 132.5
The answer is mm 54.8
